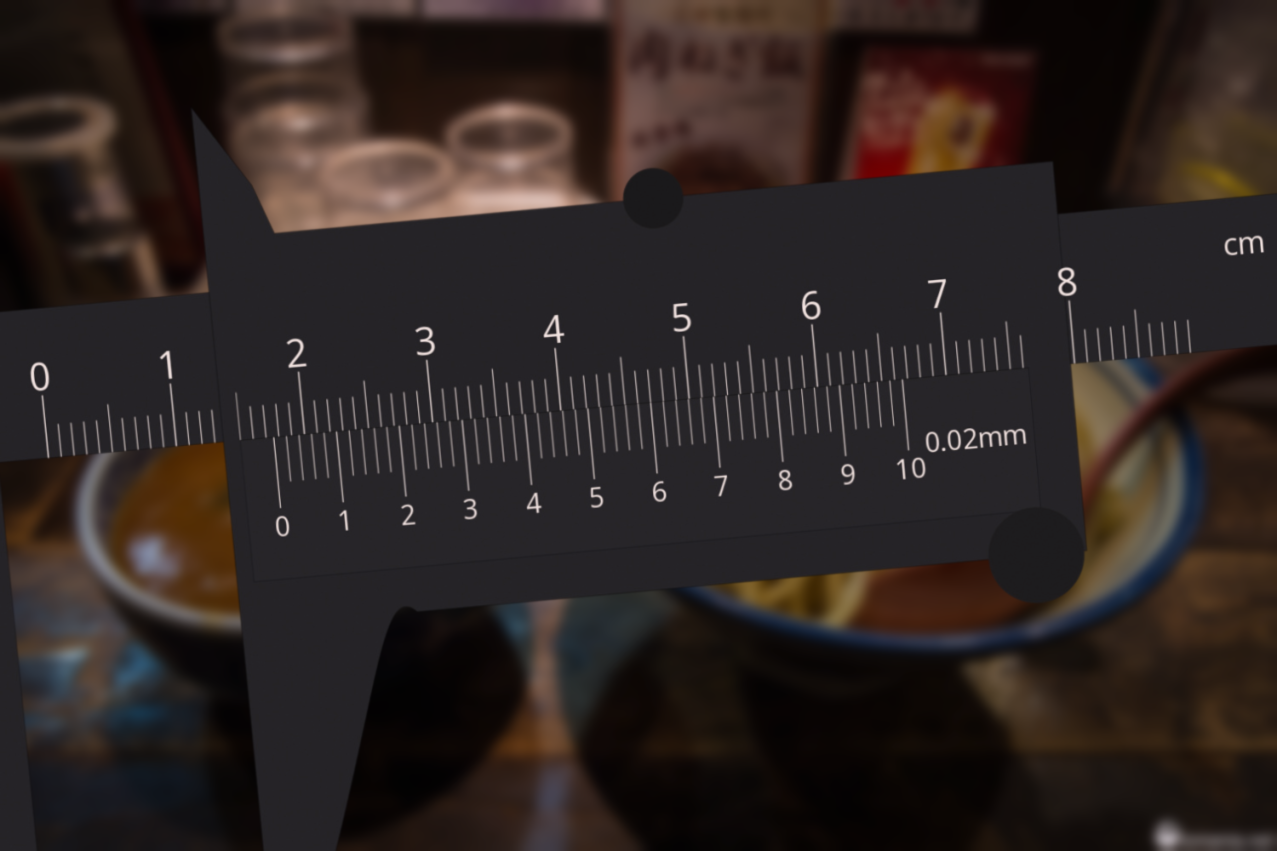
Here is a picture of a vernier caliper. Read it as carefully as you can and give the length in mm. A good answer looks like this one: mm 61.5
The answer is mm 17.6
